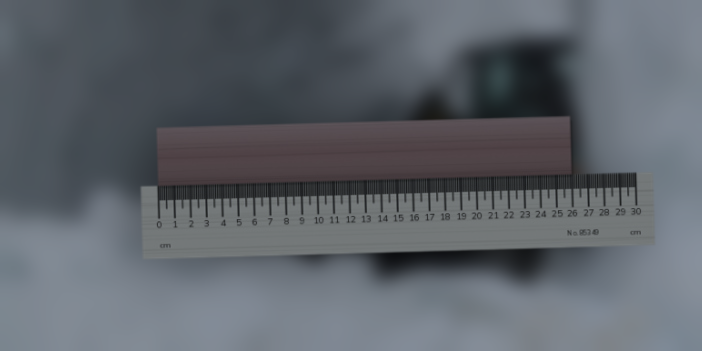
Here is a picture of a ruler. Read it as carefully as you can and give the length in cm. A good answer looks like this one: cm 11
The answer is cm 26
